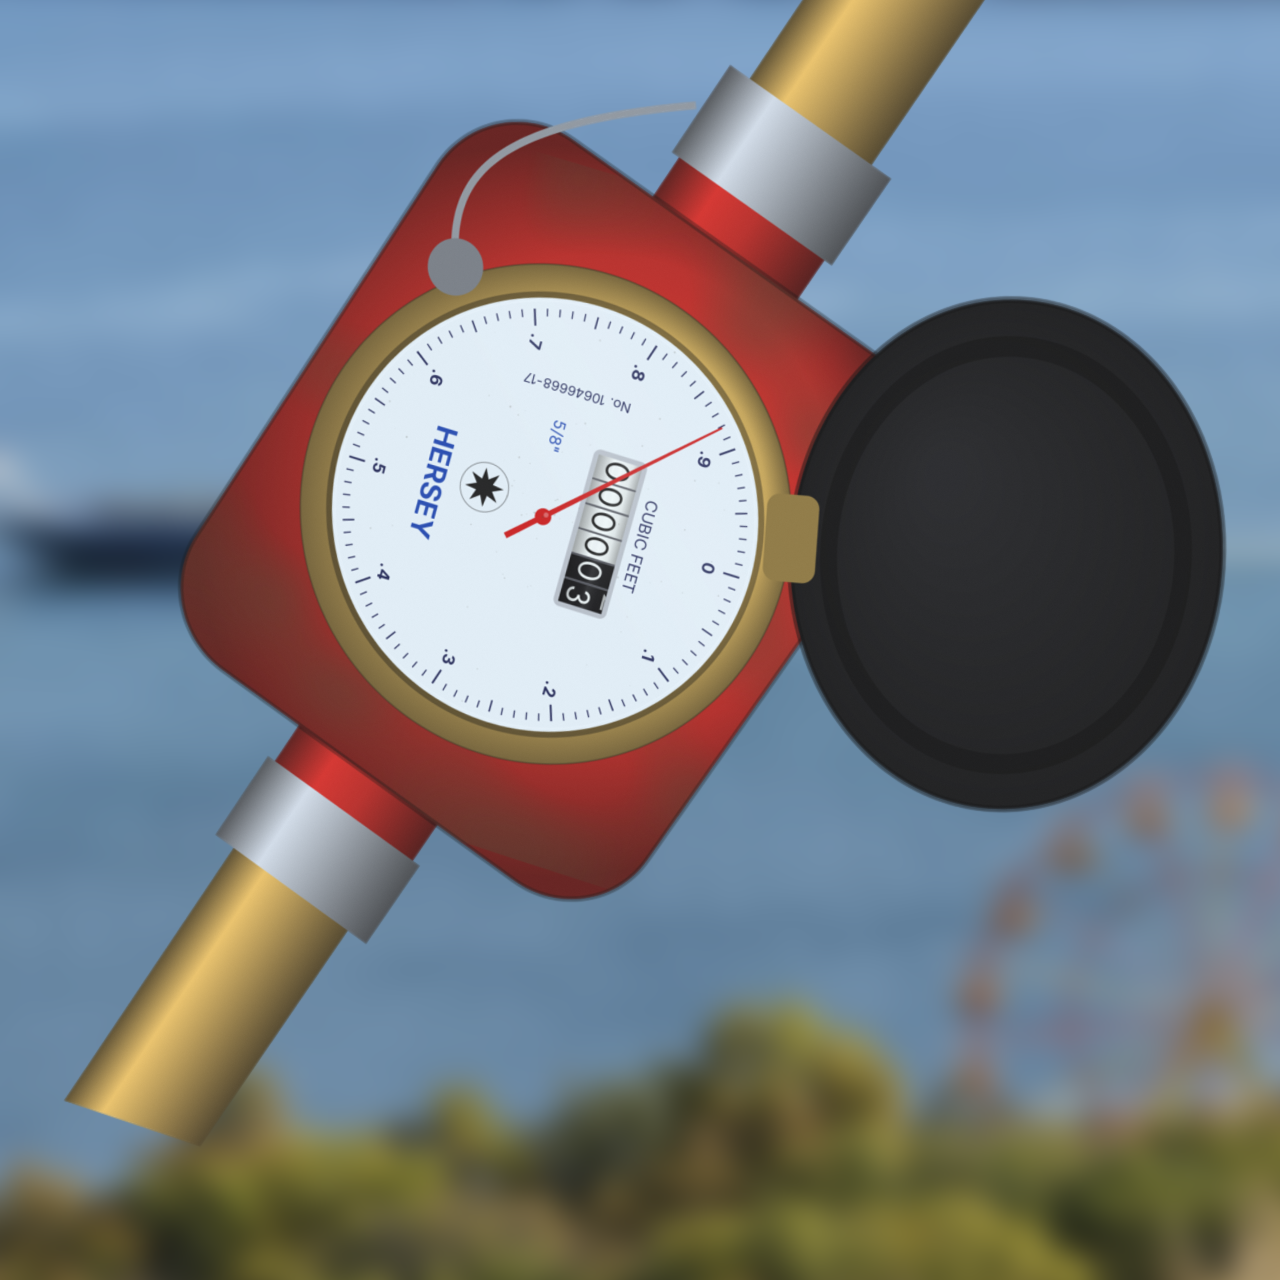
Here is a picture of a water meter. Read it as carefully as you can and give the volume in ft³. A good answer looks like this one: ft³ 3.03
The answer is ft³ 2.88
